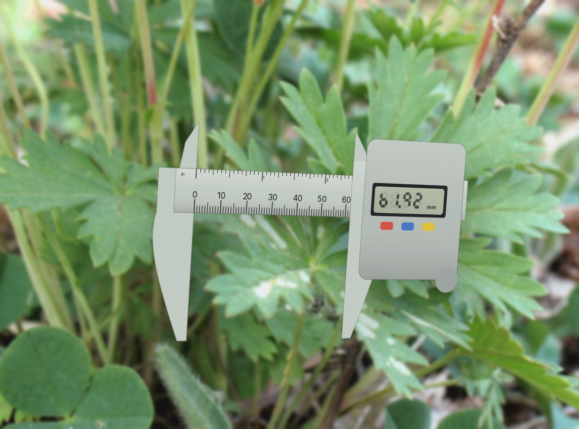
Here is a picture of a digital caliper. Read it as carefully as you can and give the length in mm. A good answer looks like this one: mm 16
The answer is mm 61.92
